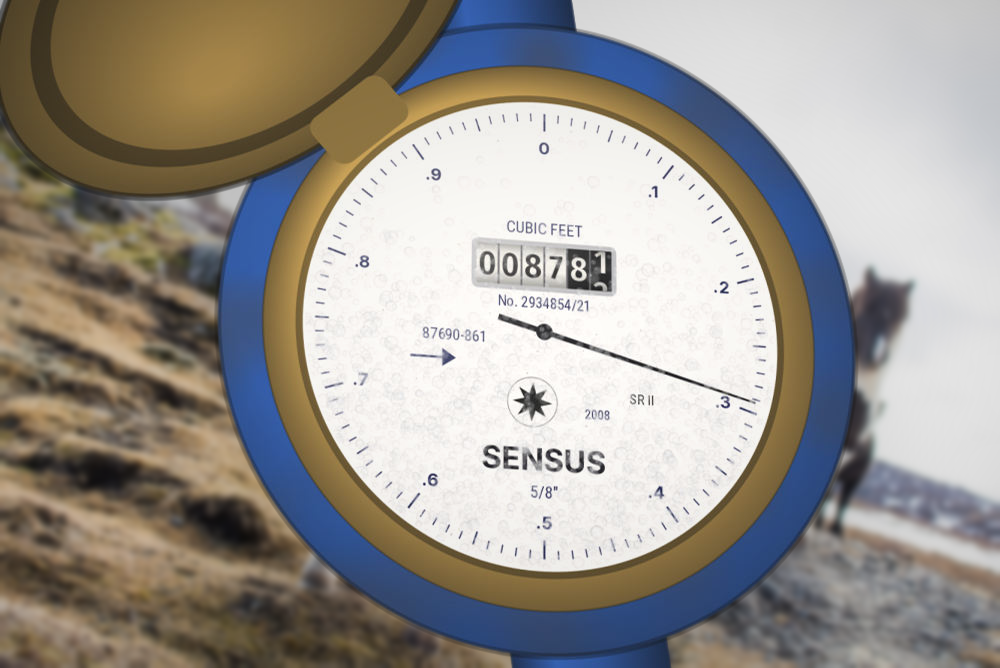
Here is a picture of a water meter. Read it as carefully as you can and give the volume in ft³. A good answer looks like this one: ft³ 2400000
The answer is ft³ 8781.29
